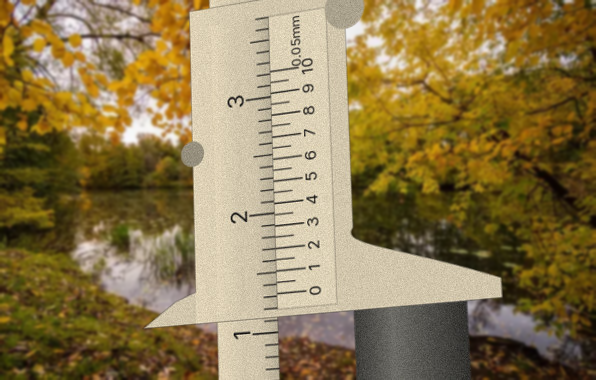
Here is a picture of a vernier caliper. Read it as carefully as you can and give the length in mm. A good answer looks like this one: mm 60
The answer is mm 13.2
